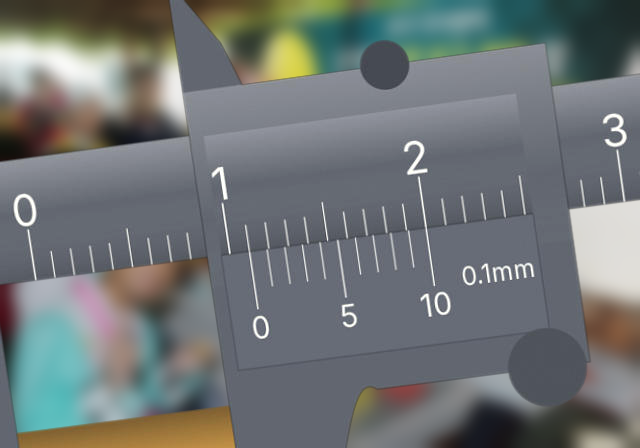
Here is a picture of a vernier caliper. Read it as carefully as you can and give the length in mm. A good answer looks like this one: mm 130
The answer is mm 11.0
